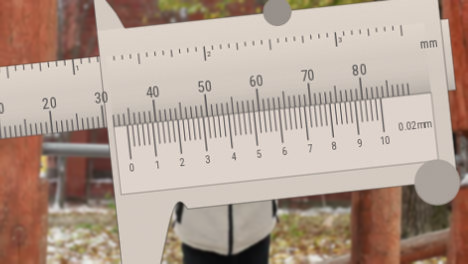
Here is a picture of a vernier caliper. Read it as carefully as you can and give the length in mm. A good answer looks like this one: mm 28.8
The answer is mm 34.5
